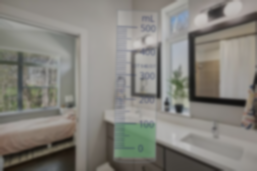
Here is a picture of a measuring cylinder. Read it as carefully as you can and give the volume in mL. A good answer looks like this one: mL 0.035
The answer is mL 100
